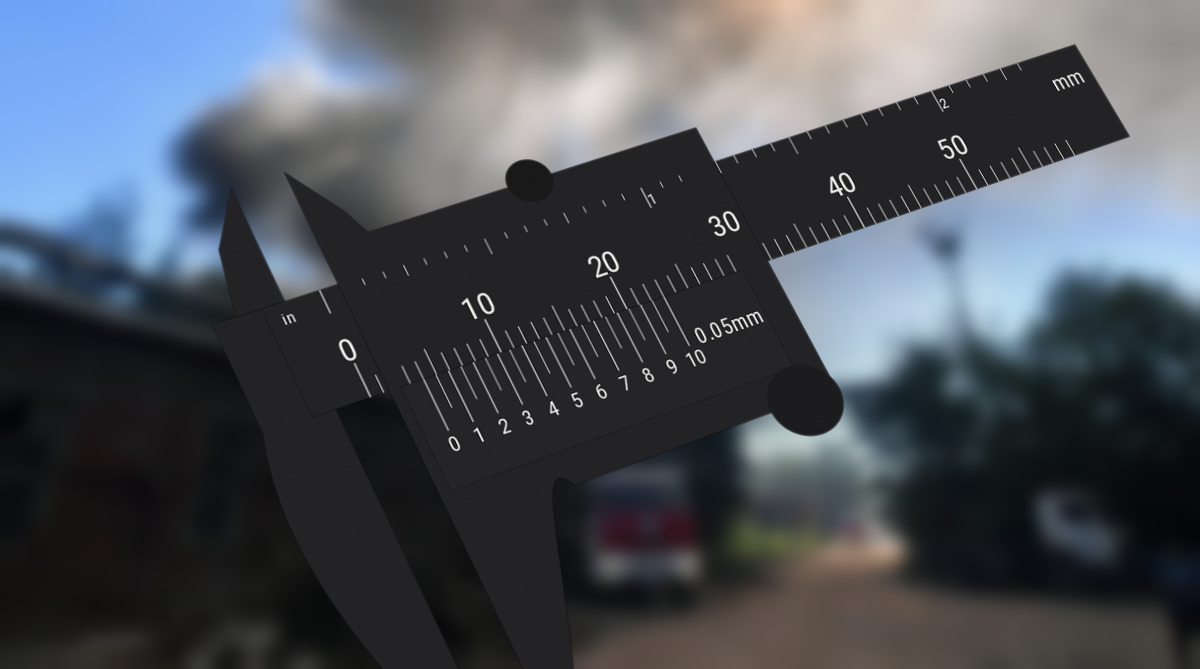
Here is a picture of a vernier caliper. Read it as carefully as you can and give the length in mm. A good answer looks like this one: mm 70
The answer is mm 4.0
